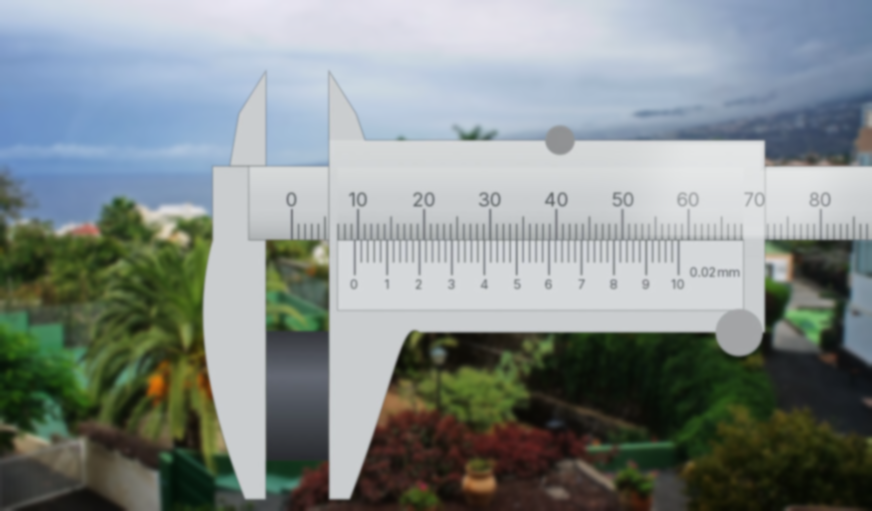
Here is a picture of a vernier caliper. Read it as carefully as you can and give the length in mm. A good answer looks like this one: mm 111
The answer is mm 9.5
